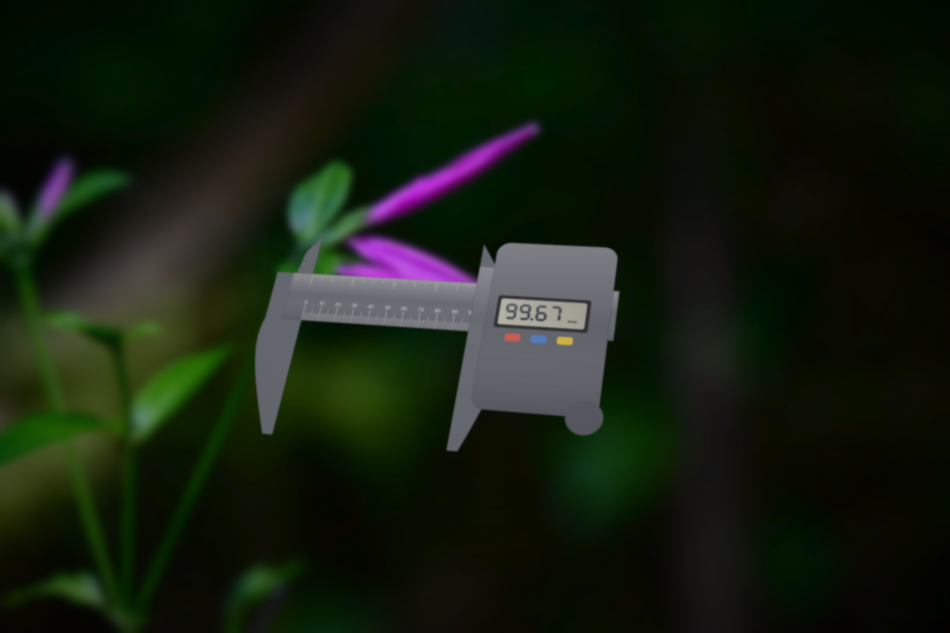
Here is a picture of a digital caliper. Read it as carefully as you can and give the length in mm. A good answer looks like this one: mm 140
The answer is mm 99.67
